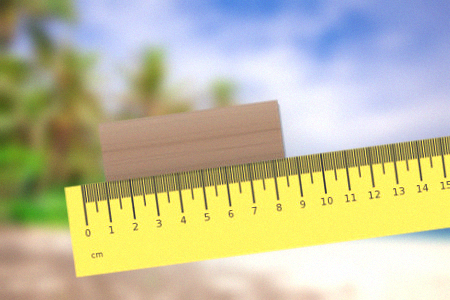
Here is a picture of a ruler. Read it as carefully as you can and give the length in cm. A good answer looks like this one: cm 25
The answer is cm 7.5
